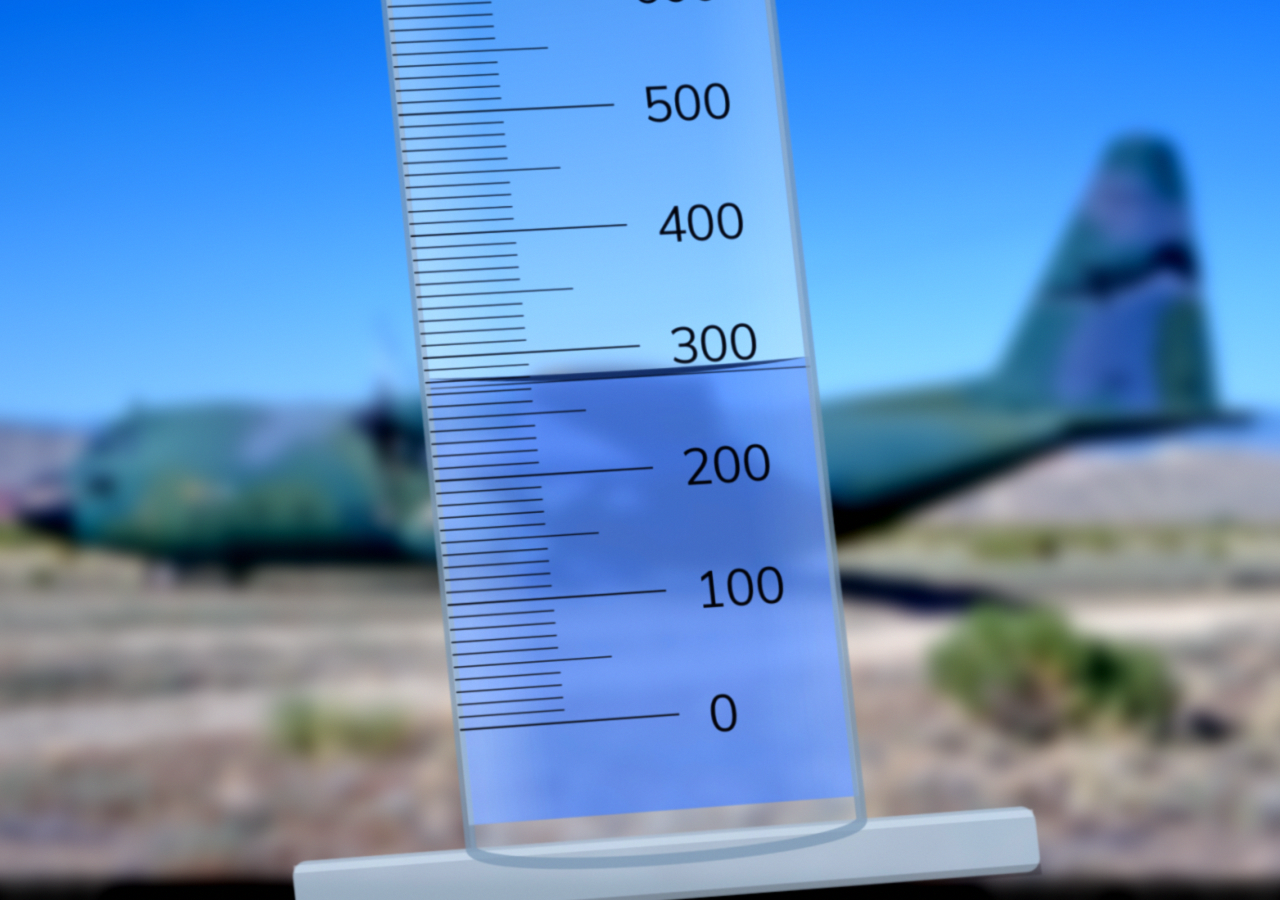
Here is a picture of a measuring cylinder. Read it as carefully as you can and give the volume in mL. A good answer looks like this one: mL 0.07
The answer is mL 275
